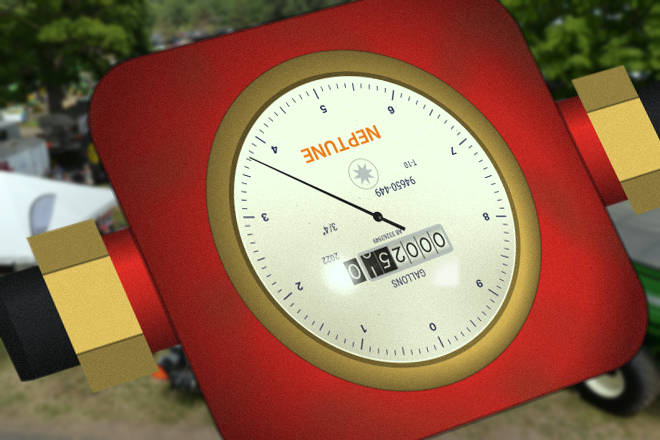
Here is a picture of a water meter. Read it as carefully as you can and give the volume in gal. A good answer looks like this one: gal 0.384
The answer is gal 2513.7
